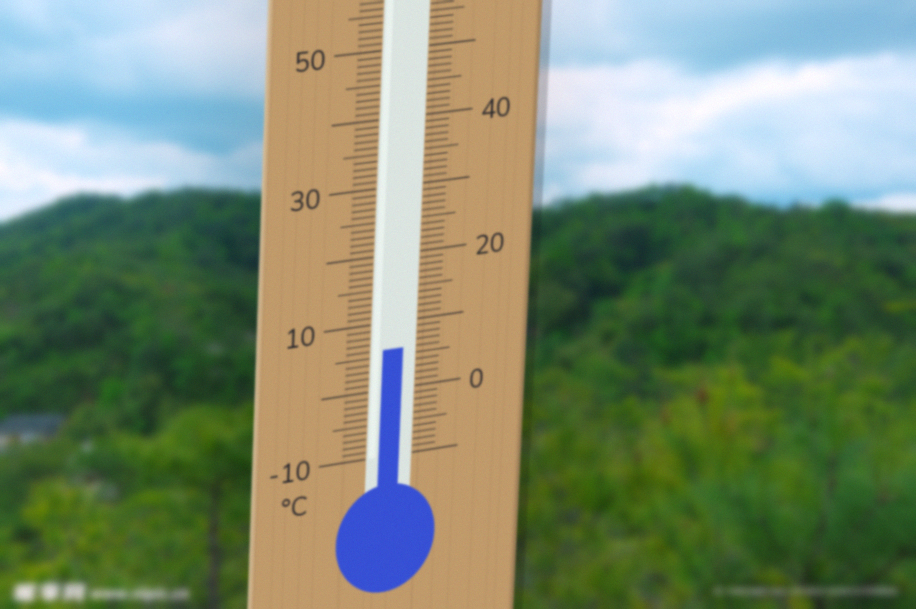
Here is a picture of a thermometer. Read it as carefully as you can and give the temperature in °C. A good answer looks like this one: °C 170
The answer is °C 6
